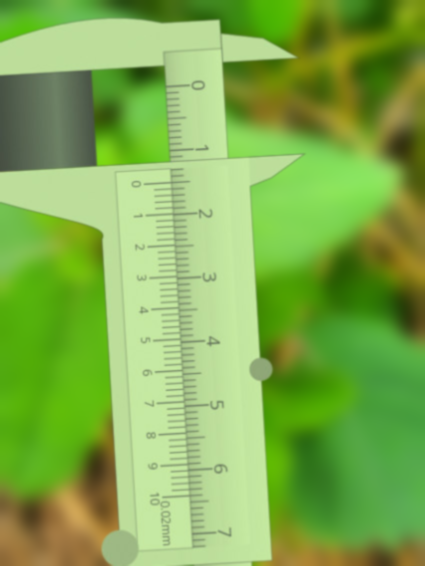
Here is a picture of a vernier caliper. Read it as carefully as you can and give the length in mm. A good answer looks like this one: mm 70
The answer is mm 15.0
